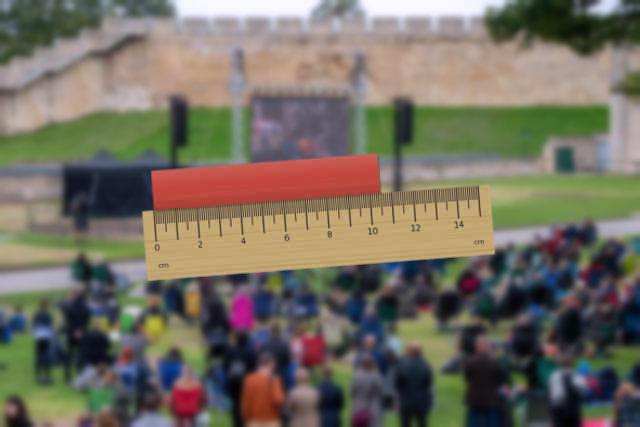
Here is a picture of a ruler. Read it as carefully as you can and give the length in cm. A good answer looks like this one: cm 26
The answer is cm 10.5
